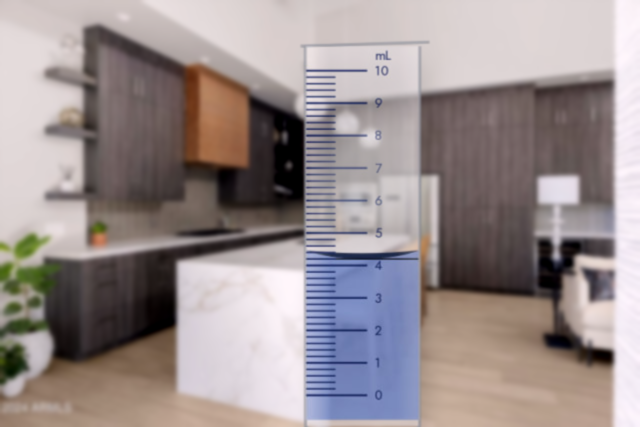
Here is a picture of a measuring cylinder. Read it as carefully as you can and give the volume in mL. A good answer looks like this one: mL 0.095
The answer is mL 4.2
